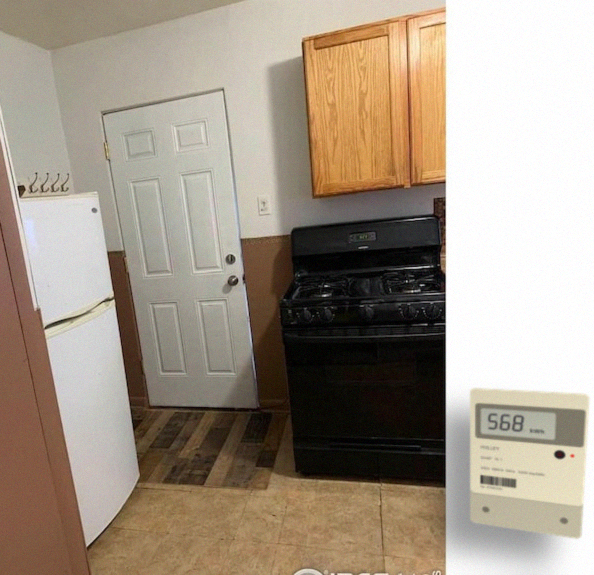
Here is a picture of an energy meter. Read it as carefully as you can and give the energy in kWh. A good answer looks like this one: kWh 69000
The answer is kWh 568
